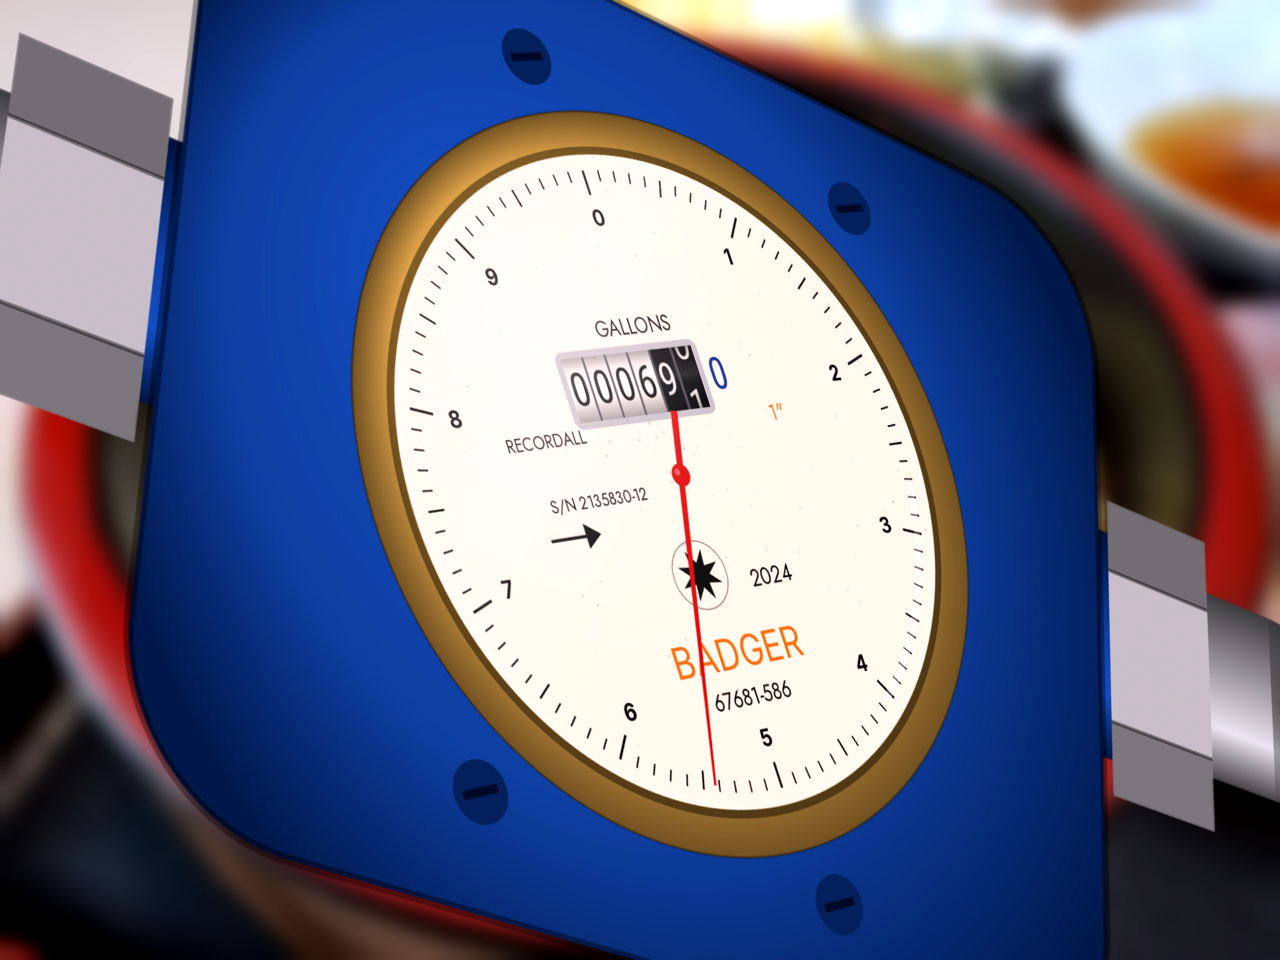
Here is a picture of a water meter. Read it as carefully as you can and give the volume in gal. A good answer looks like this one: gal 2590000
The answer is gal 6905.4
